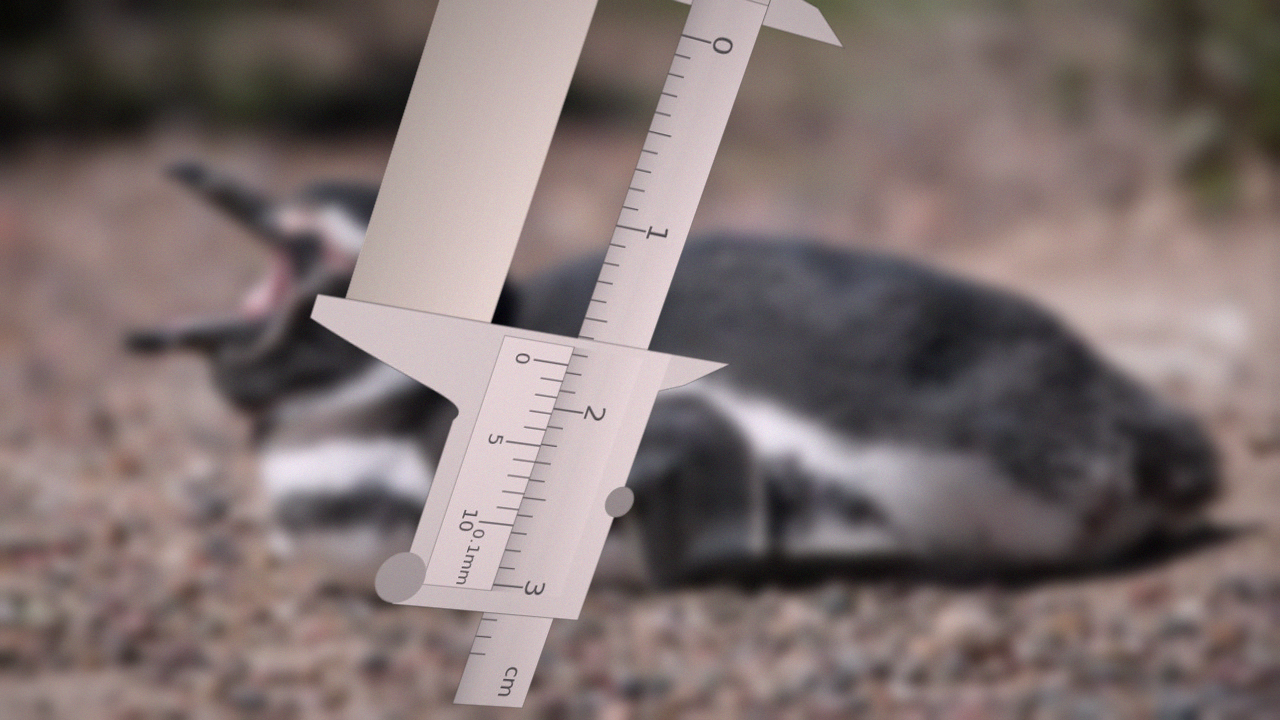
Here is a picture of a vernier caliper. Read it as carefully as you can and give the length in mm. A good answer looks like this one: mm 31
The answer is mm 17.6
